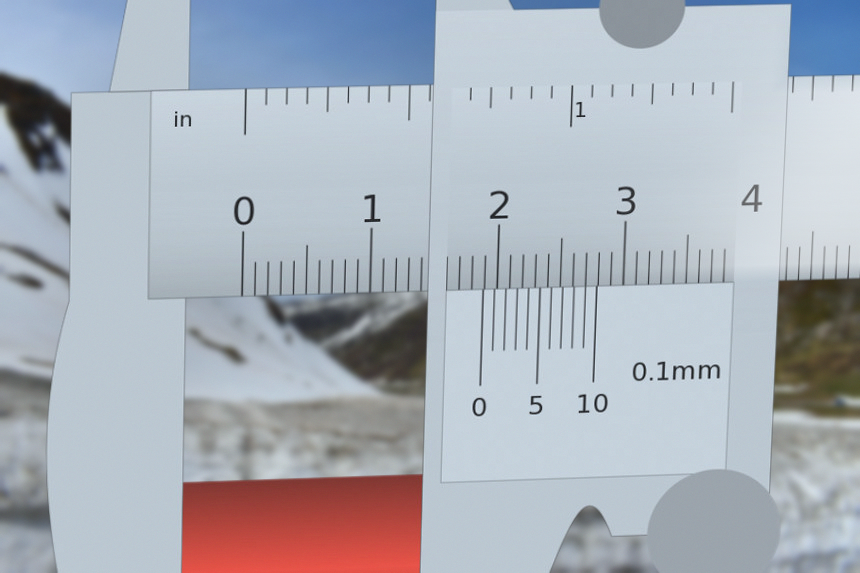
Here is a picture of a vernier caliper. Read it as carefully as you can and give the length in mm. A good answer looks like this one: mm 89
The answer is mm 18.9
